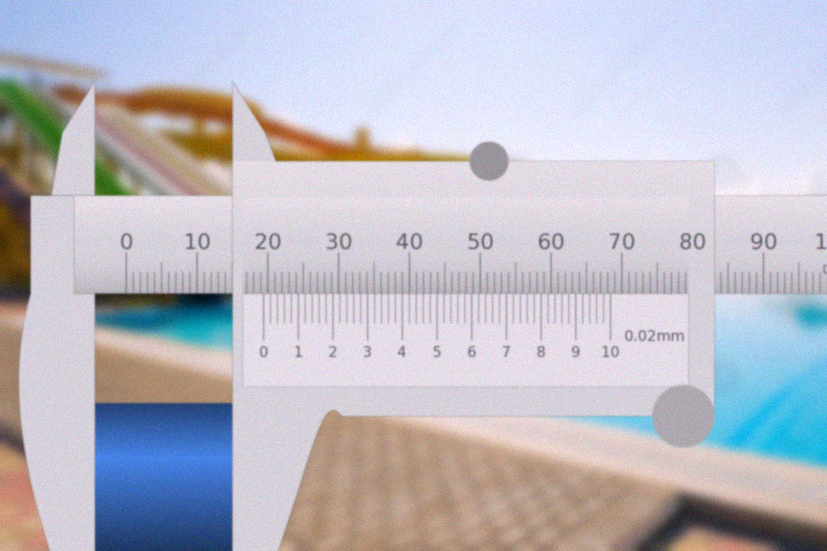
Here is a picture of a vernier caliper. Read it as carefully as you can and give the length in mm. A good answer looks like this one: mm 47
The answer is mm 19.4
